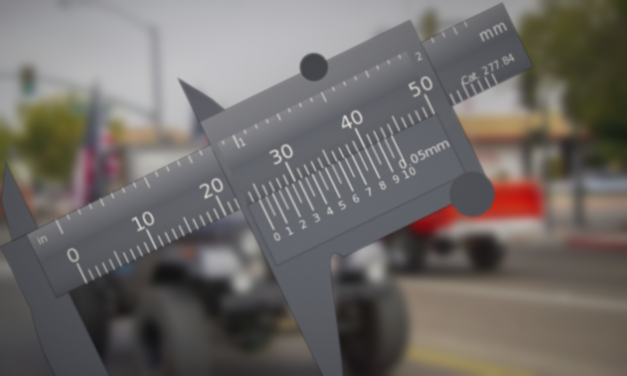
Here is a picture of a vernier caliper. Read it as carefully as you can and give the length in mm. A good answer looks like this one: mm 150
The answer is mm 24.8
